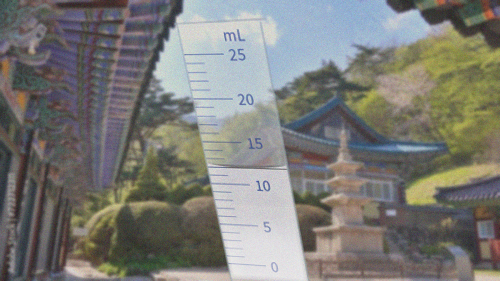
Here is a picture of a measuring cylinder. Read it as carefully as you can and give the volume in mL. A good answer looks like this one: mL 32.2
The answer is mL 12
